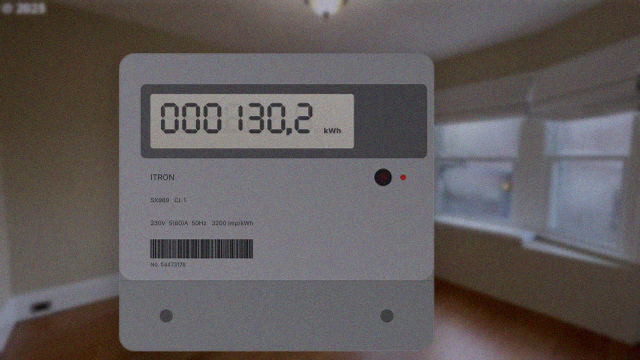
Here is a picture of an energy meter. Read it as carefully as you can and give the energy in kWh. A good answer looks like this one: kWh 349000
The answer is kWh 130.2
